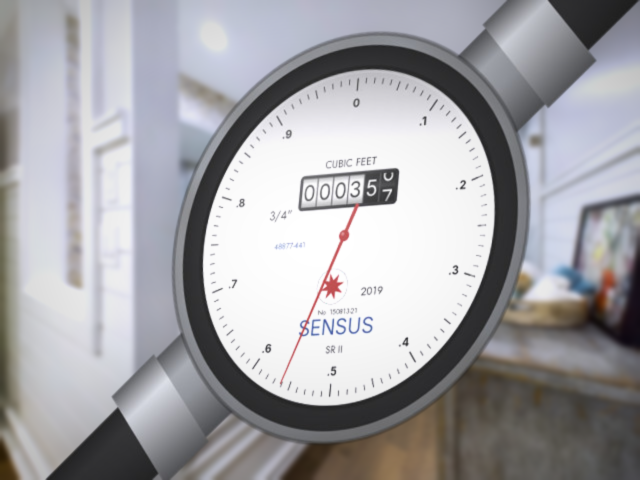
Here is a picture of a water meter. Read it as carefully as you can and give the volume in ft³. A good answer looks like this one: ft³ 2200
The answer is ft³ 356.56
